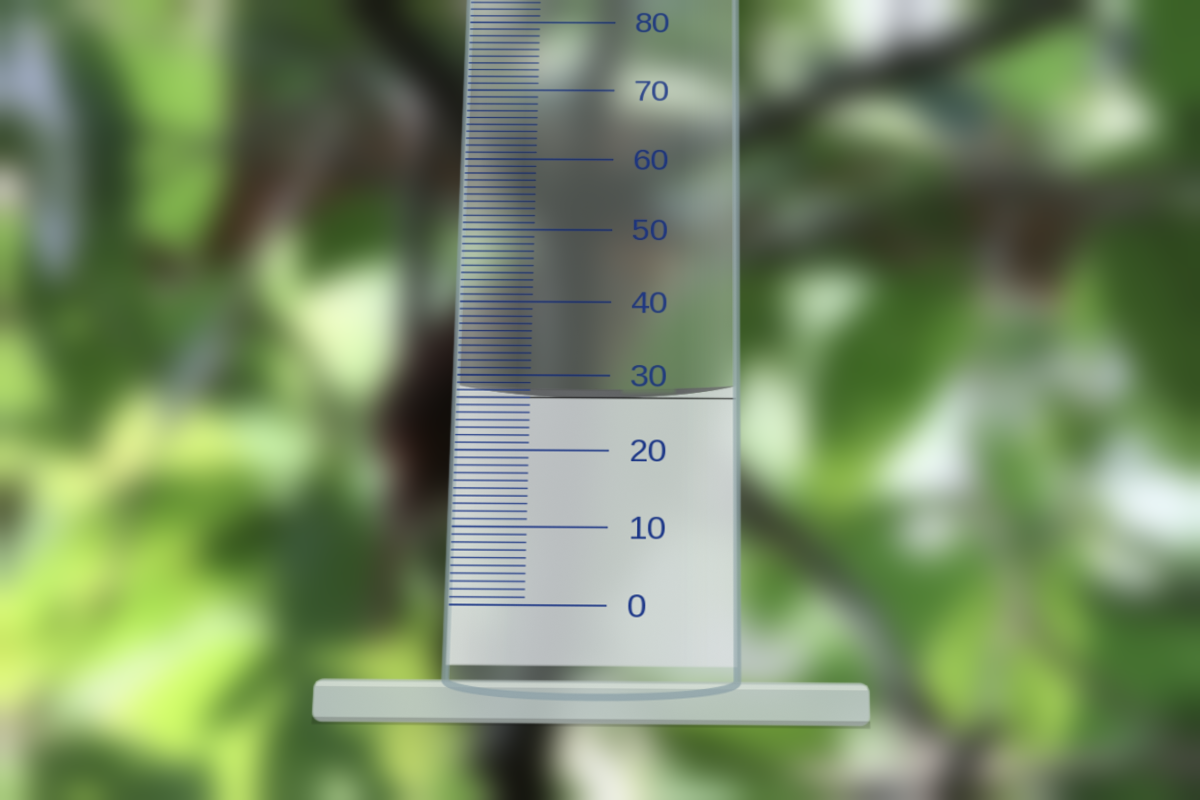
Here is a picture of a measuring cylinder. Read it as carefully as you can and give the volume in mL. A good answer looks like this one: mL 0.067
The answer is mL 27
